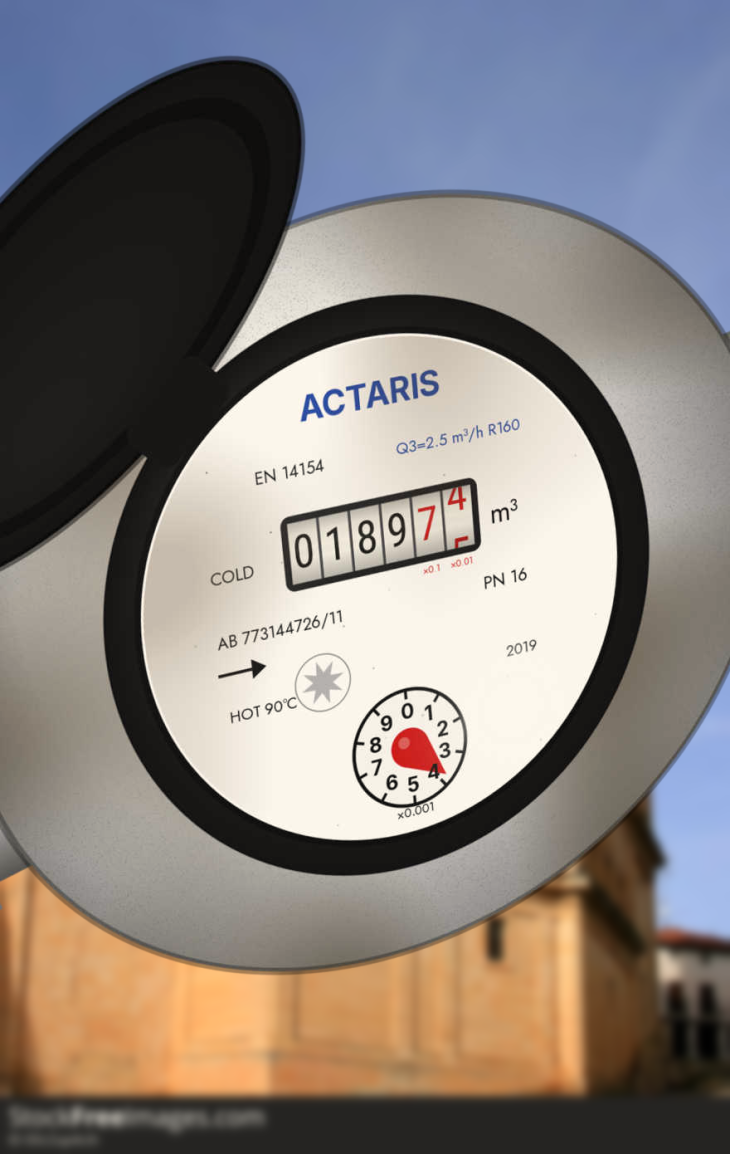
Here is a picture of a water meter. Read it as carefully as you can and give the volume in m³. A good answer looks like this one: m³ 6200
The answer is m³ 189.743
